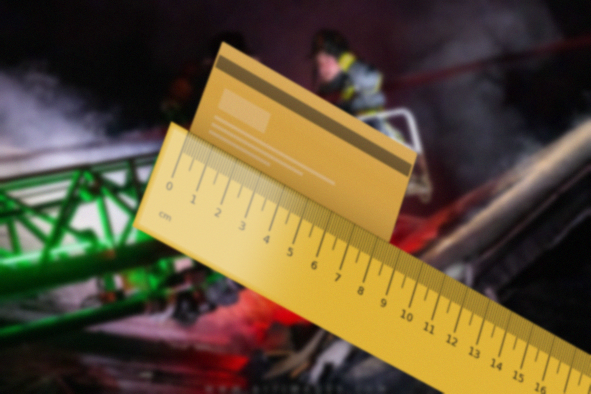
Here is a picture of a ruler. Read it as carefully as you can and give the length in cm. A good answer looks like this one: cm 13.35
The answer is cm 8.5
